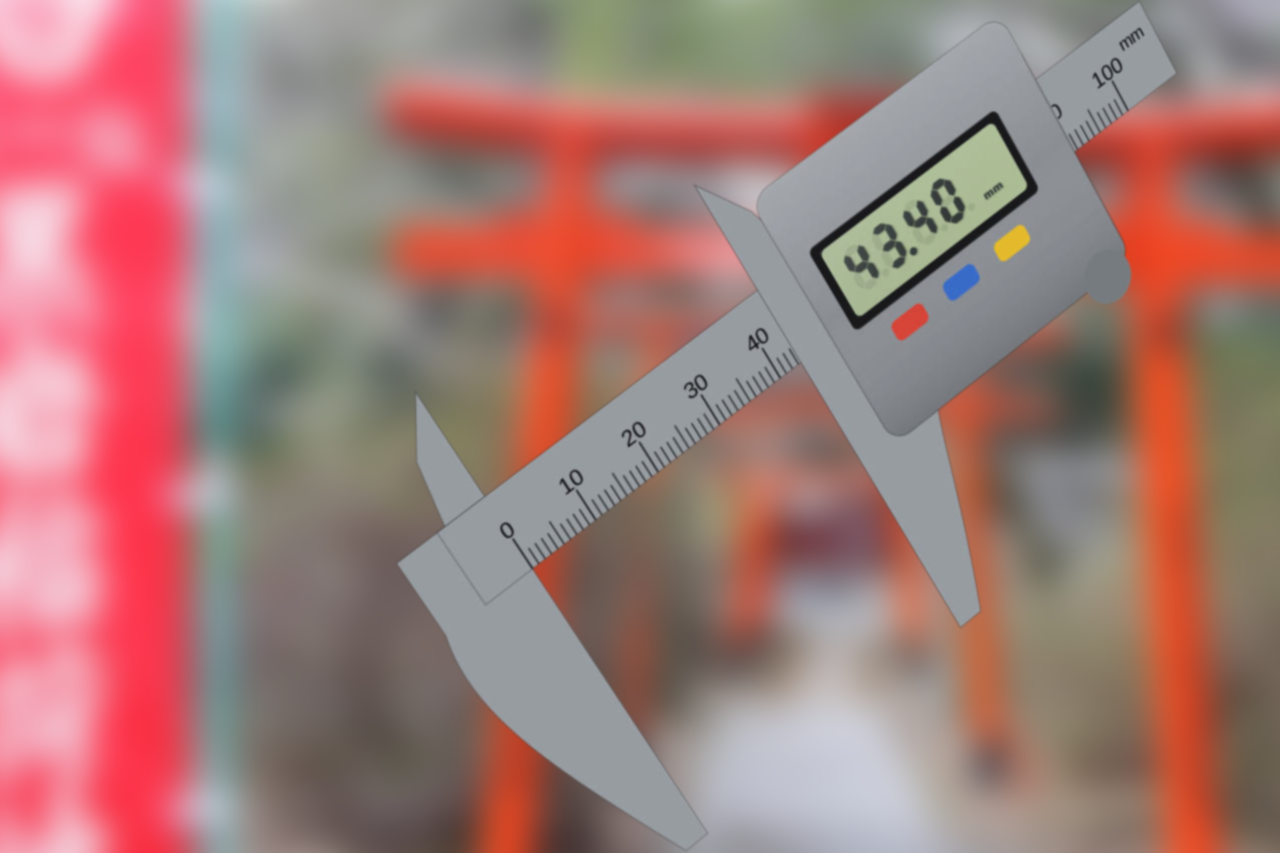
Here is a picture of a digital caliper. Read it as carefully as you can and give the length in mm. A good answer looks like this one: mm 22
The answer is mm 43.40
